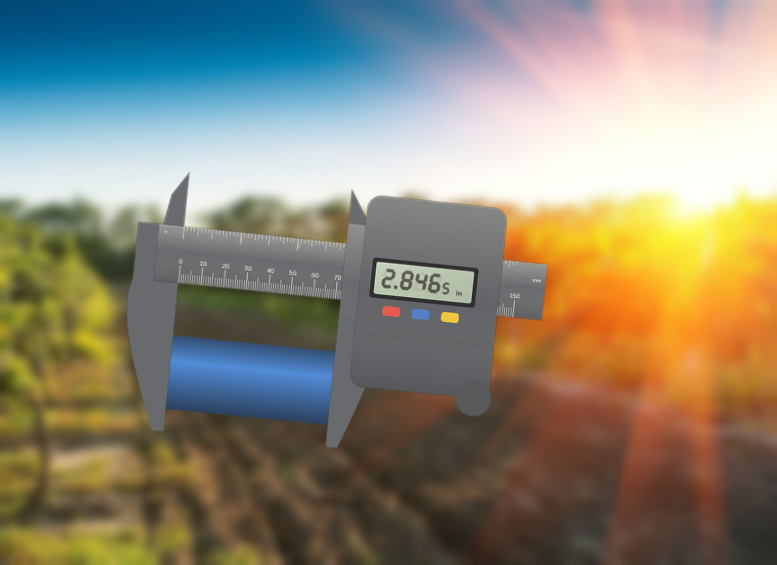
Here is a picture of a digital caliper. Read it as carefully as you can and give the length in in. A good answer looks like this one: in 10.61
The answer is in 2.8465
